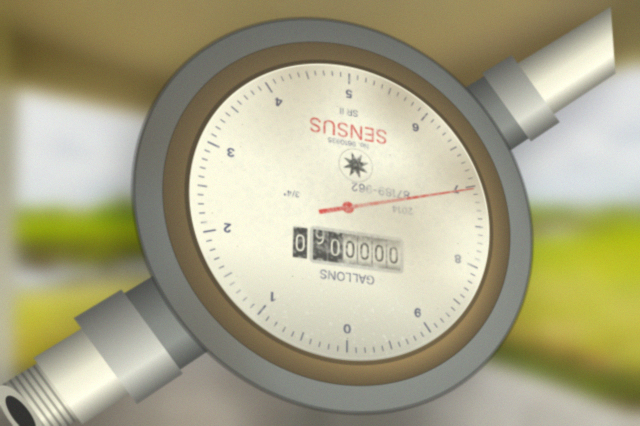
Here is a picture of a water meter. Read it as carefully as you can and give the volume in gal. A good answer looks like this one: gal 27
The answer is gal 57.0
